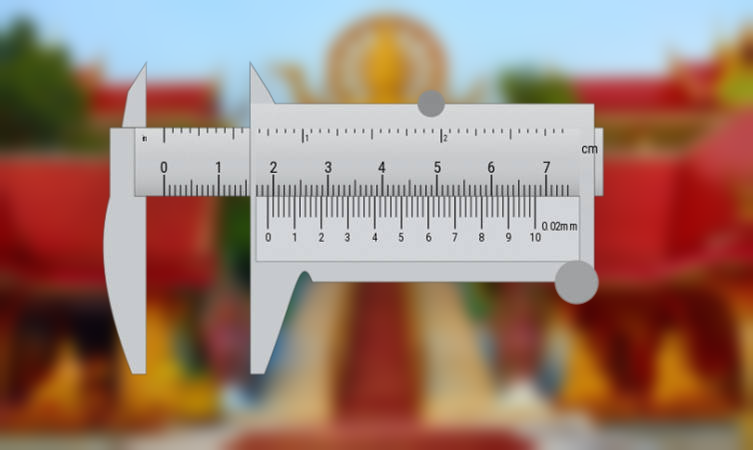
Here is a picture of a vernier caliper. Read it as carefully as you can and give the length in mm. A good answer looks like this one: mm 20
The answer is mm 19.0
